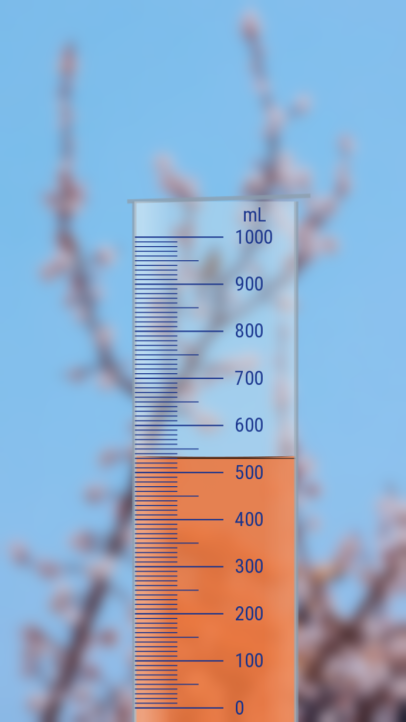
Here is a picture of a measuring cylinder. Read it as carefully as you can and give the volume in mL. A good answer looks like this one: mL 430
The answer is mL 530
